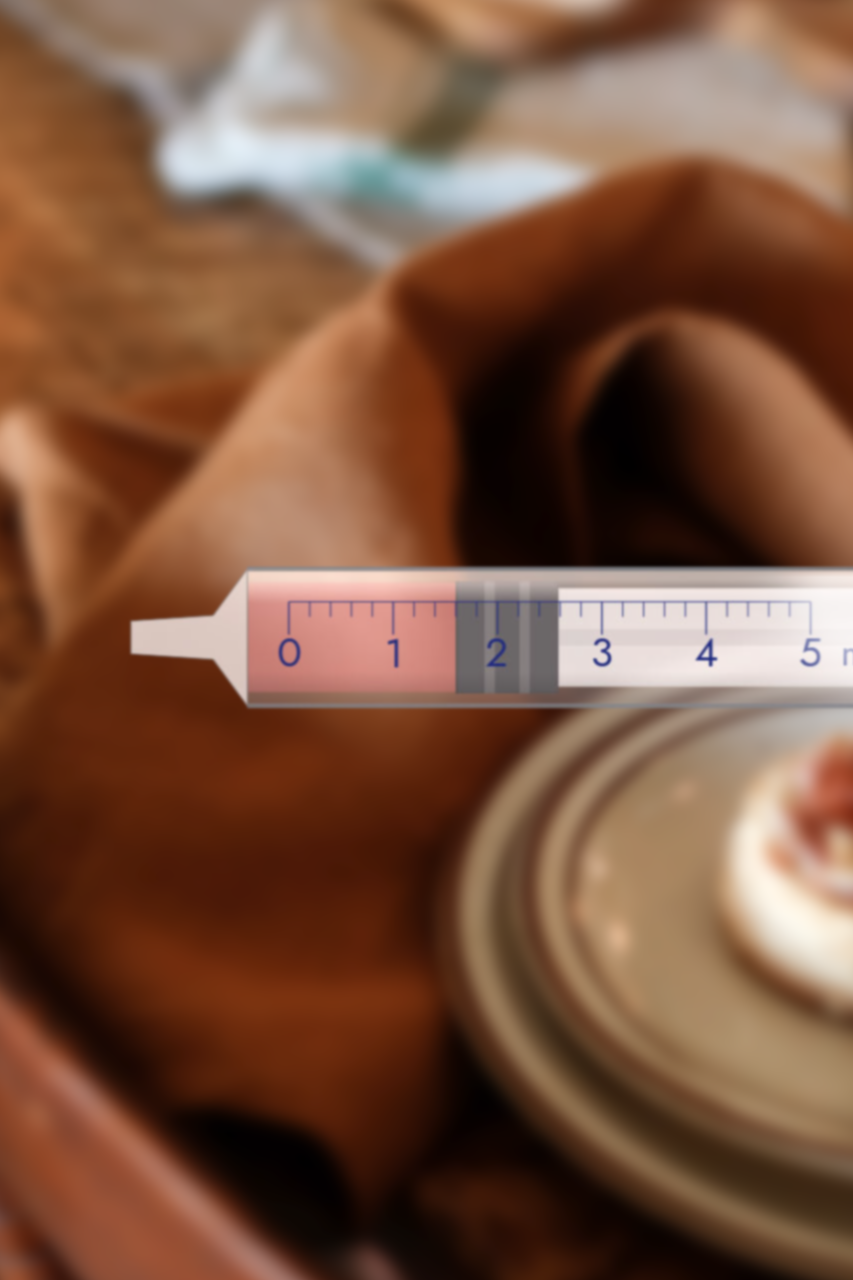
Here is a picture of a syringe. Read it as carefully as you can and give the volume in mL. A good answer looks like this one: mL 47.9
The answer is mL 1.6
